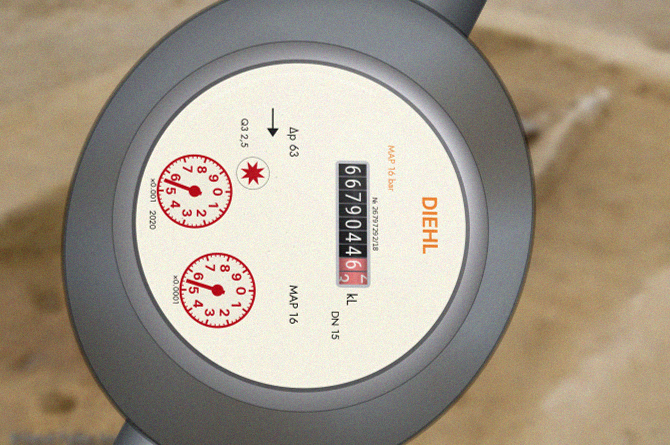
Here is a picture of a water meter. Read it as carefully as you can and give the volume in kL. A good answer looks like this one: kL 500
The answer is kL 6679044.6255
